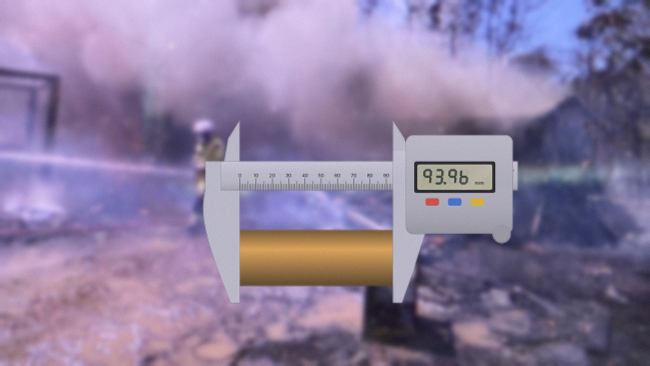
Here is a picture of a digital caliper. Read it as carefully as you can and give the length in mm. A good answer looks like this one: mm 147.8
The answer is mm 93.96
